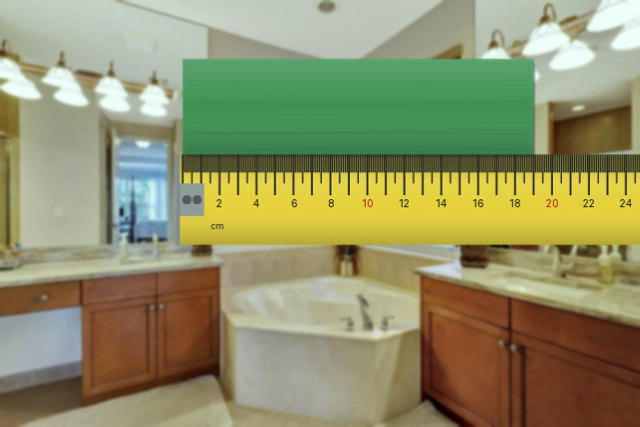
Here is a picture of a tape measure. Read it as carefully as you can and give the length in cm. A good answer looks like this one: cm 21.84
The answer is cm 19
